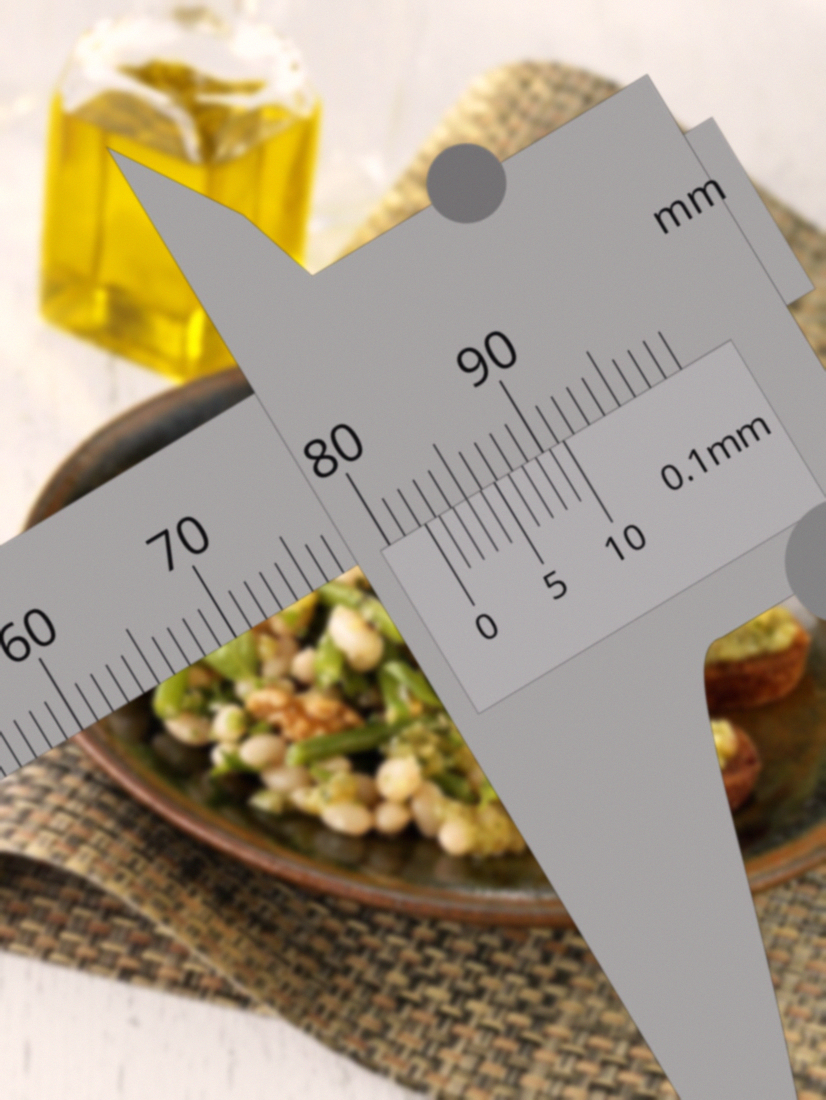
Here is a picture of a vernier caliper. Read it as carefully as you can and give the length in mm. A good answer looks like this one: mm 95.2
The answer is mm 82.3
